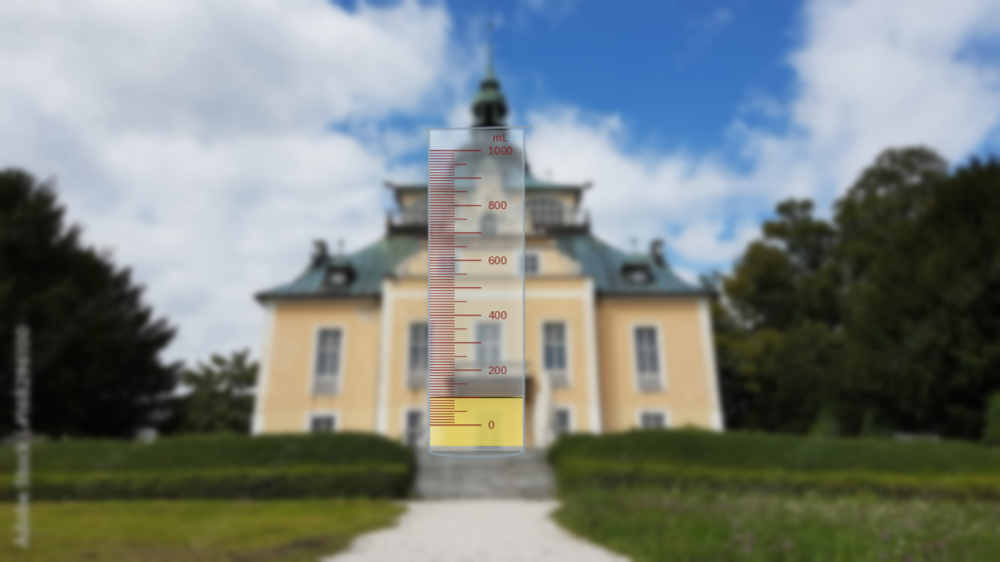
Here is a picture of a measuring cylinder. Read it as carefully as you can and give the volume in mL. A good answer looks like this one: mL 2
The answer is mL 100
